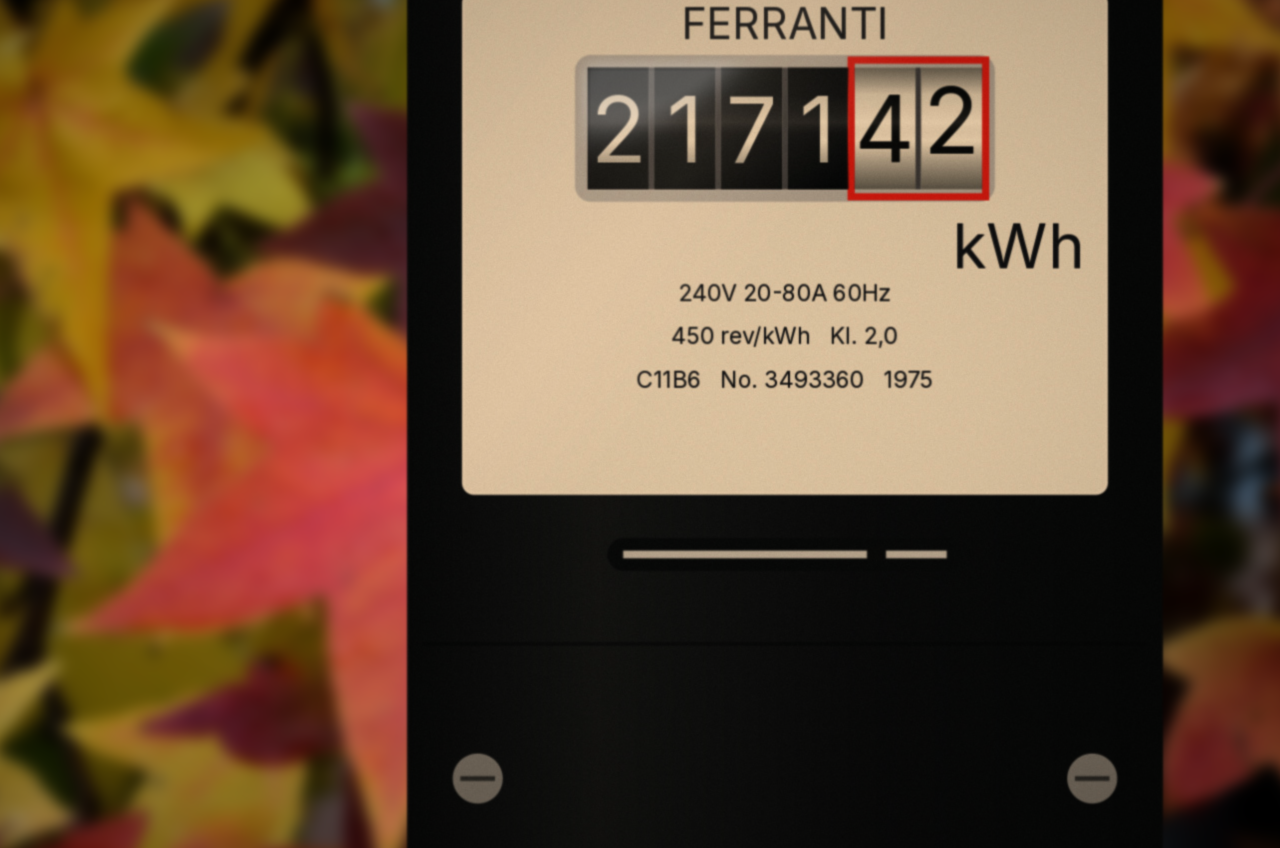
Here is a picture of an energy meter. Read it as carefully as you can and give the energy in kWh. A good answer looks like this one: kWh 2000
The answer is kWh 2171.42
